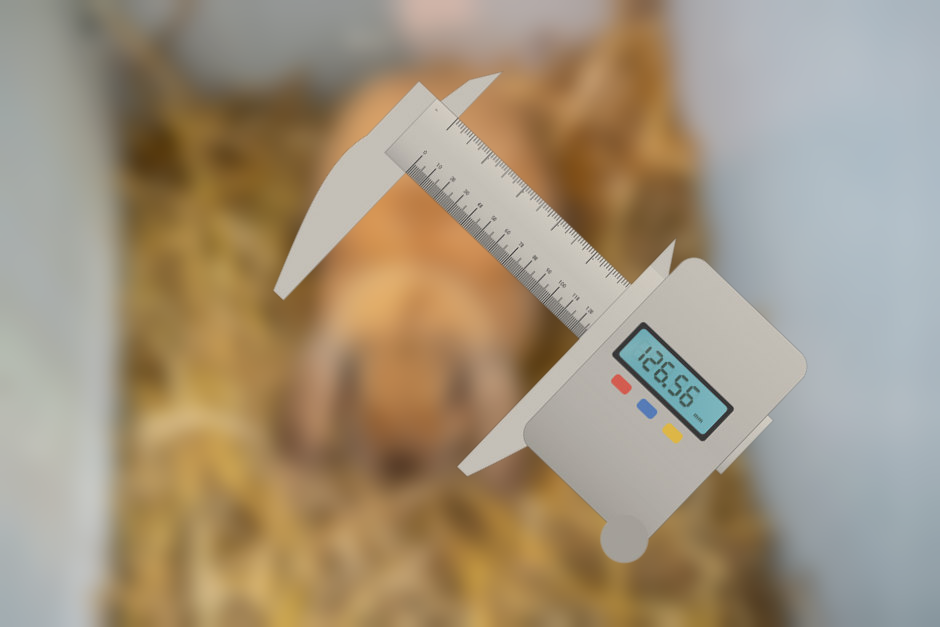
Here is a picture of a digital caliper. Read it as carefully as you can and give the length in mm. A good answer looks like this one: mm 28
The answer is mm 126.56
